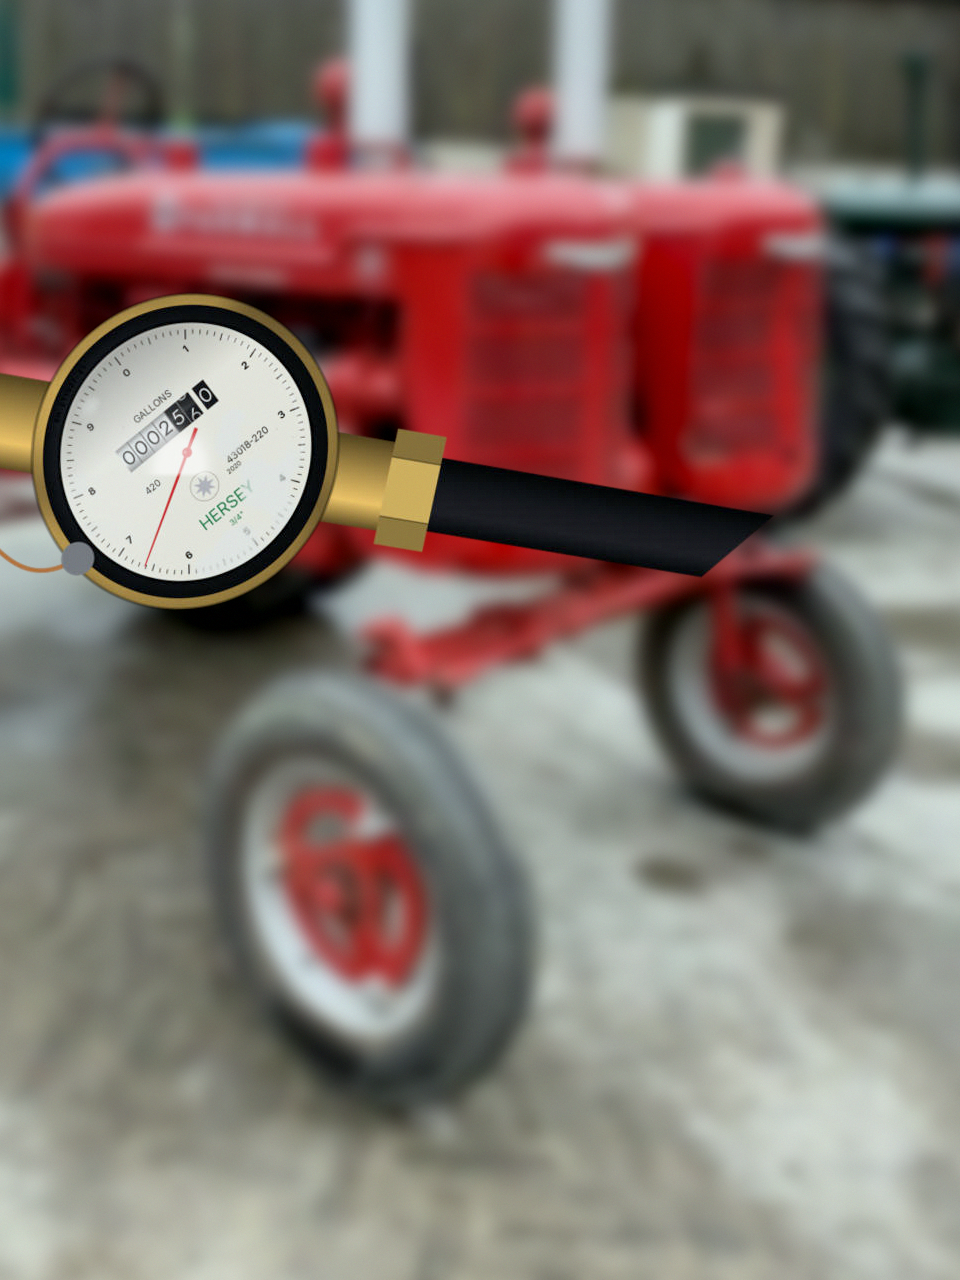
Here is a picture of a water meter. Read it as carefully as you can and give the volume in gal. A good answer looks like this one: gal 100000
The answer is gal 2556.6
